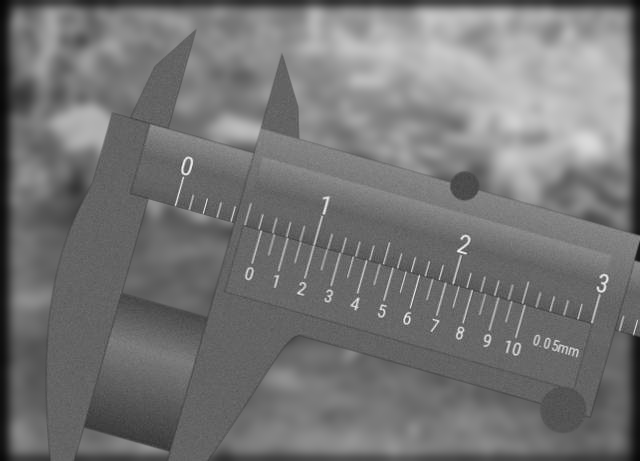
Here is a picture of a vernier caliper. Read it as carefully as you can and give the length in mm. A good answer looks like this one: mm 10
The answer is mm 6.2
